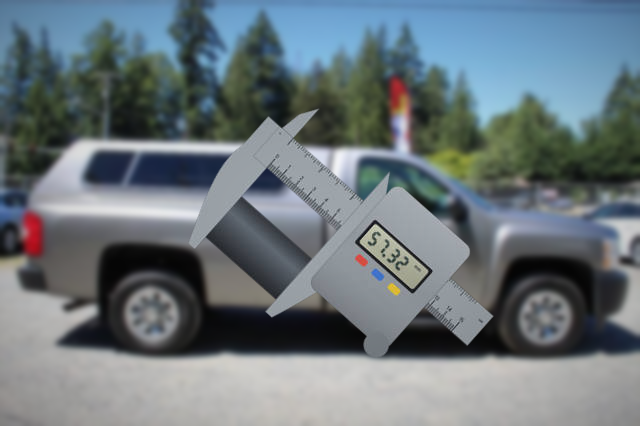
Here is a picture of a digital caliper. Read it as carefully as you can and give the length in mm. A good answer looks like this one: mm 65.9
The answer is mm 57.32
